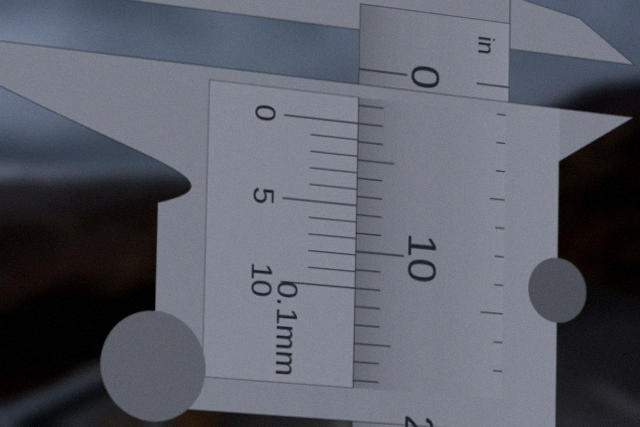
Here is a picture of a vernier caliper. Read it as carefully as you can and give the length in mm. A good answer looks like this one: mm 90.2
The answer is mm 3.0
